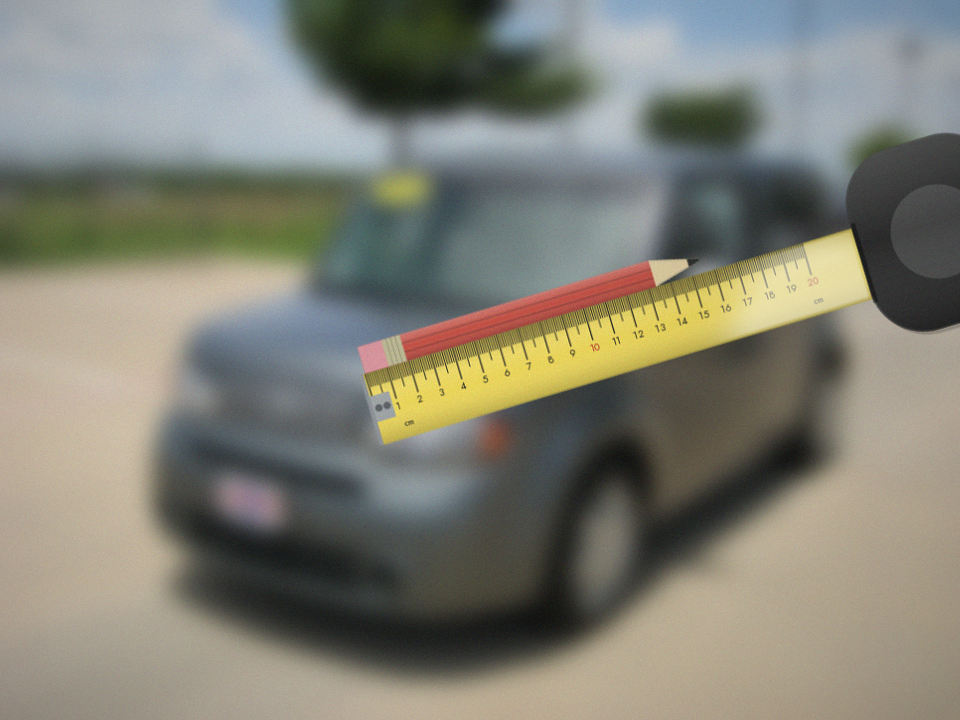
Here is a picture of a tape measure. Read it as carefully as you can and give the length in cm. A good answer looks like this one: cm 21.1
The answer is cm 15.5
